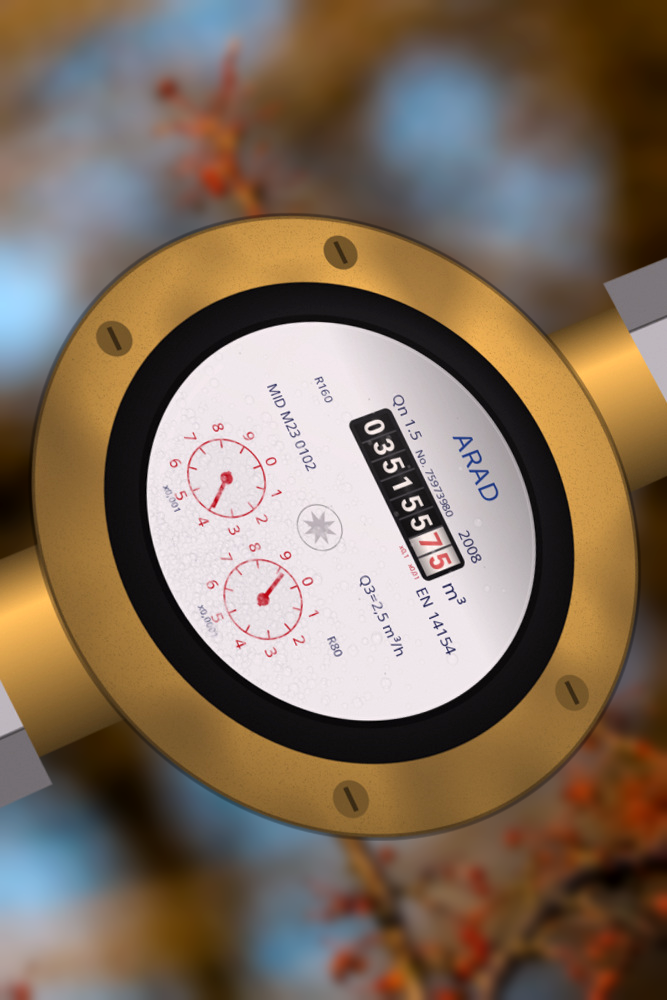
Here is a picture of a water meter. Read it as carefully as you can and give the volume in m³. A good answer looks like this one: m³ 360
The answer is m³ 35155.7539
